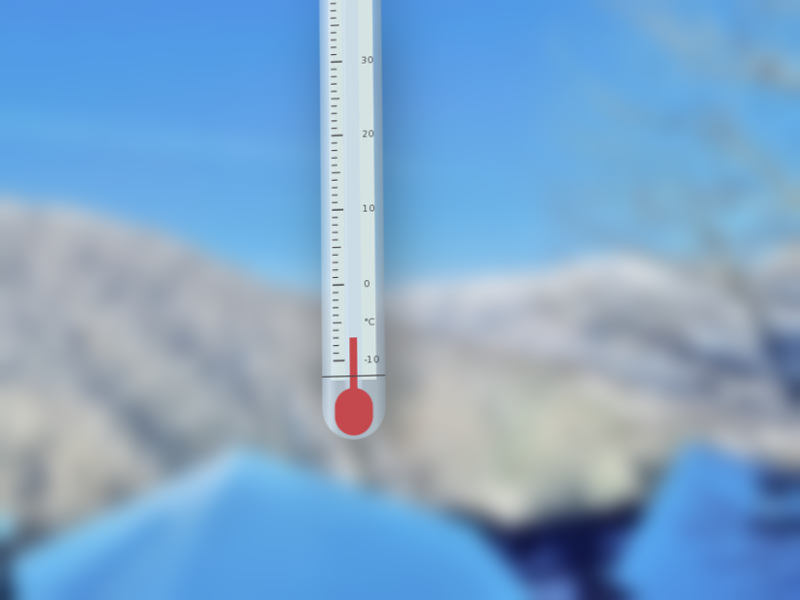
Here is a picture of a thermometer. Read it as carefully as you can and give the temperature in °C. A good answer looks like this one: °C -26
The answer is °C -7
